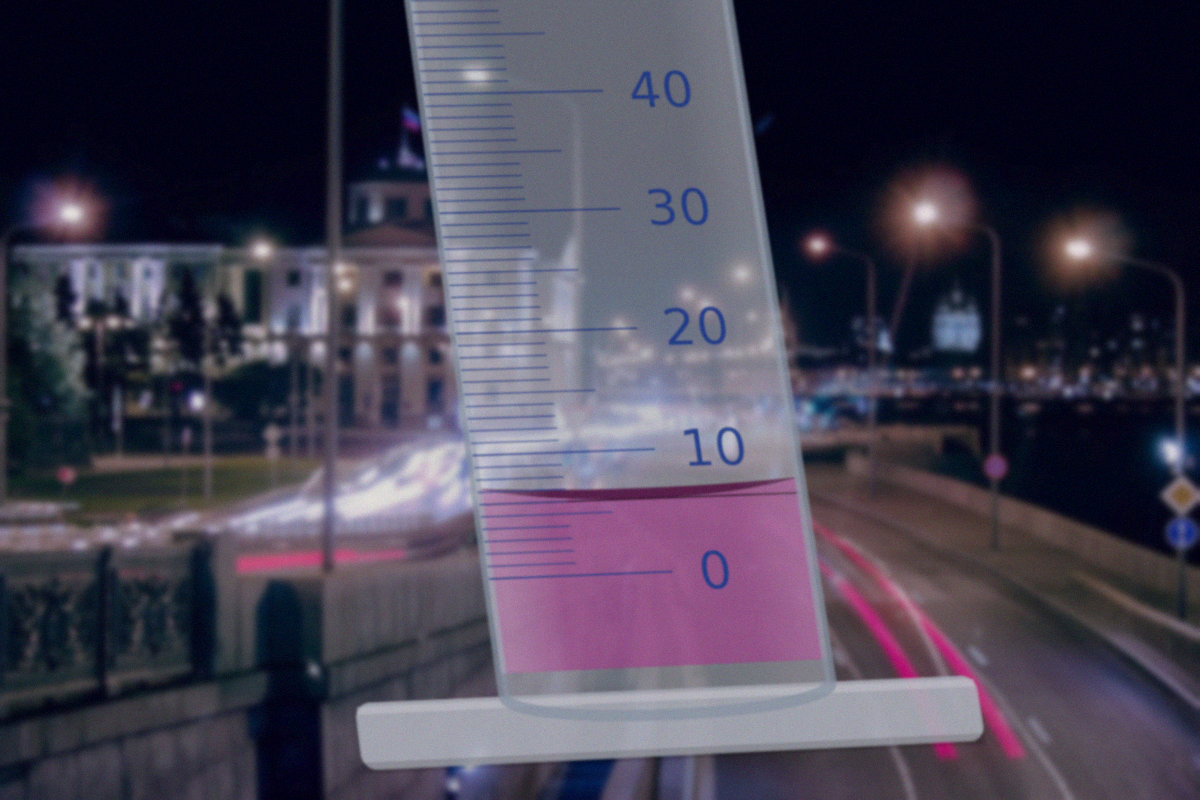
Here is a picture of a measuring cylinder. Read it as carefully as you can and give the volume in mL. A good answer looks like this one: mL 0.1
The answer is mL 6
